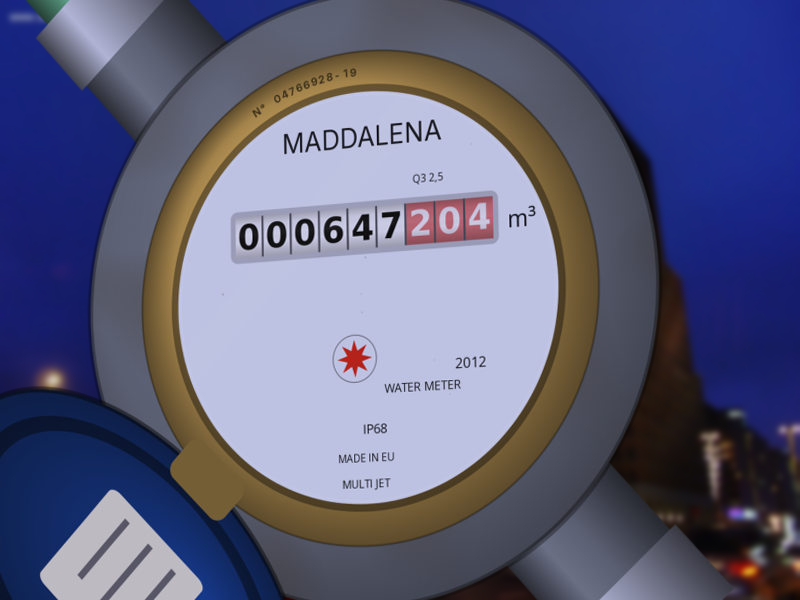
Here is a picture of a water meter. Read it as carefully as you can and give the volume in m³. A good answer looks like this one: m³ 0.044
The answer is m³ 647.204
